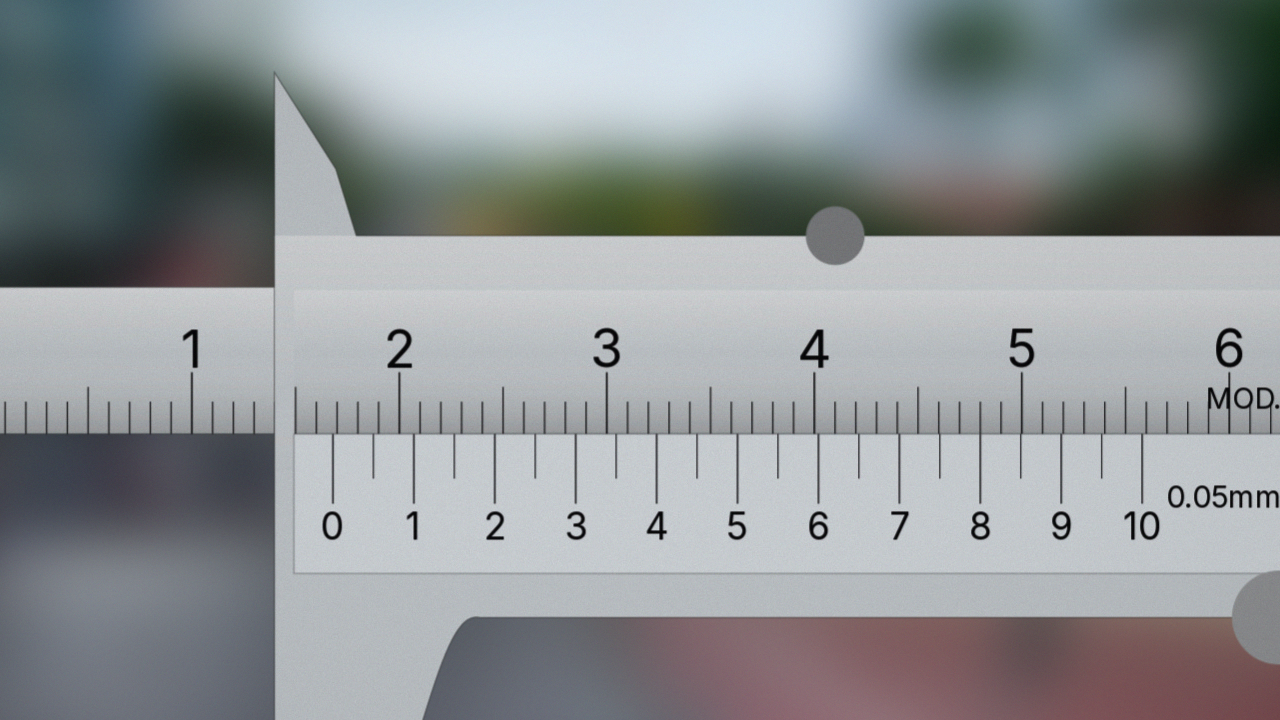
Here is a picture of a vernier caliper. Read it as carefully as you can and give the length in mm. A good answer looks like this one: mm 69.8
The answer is mm 16.8
